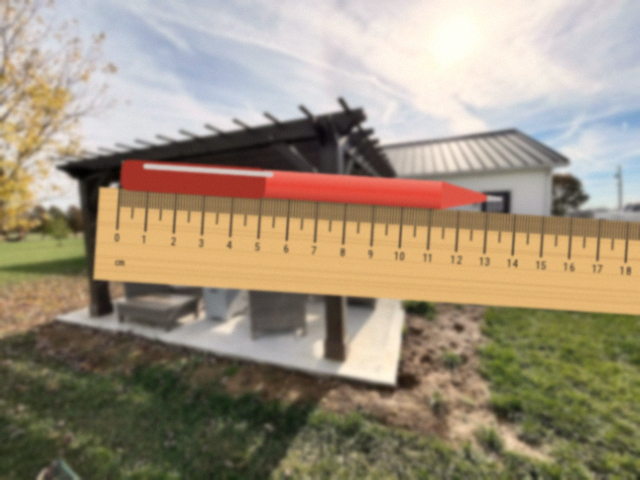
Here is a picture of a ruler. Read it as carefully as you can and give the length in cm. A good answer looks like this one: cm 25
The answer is cm 13.5
